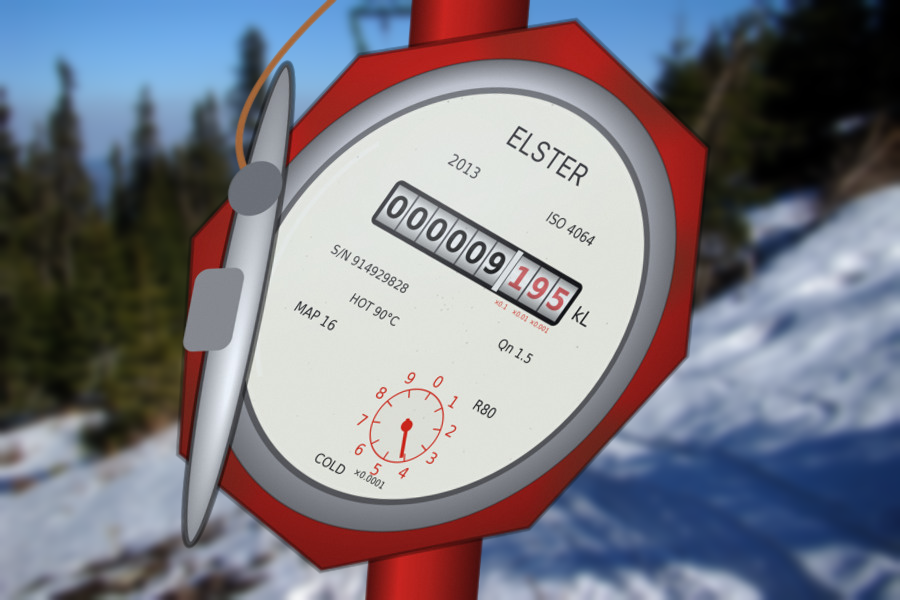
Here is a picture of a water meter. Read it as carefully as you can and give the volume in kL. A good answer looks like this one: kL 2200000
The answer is kL 9.1954
